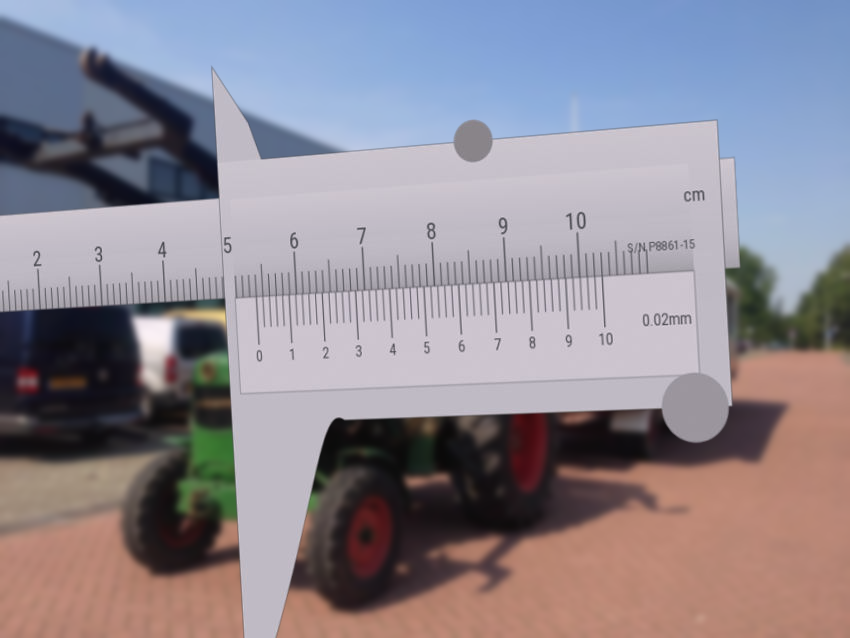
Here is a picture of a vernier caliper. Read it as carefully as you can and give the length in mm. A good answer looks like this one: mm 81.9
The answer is mm 54.0
